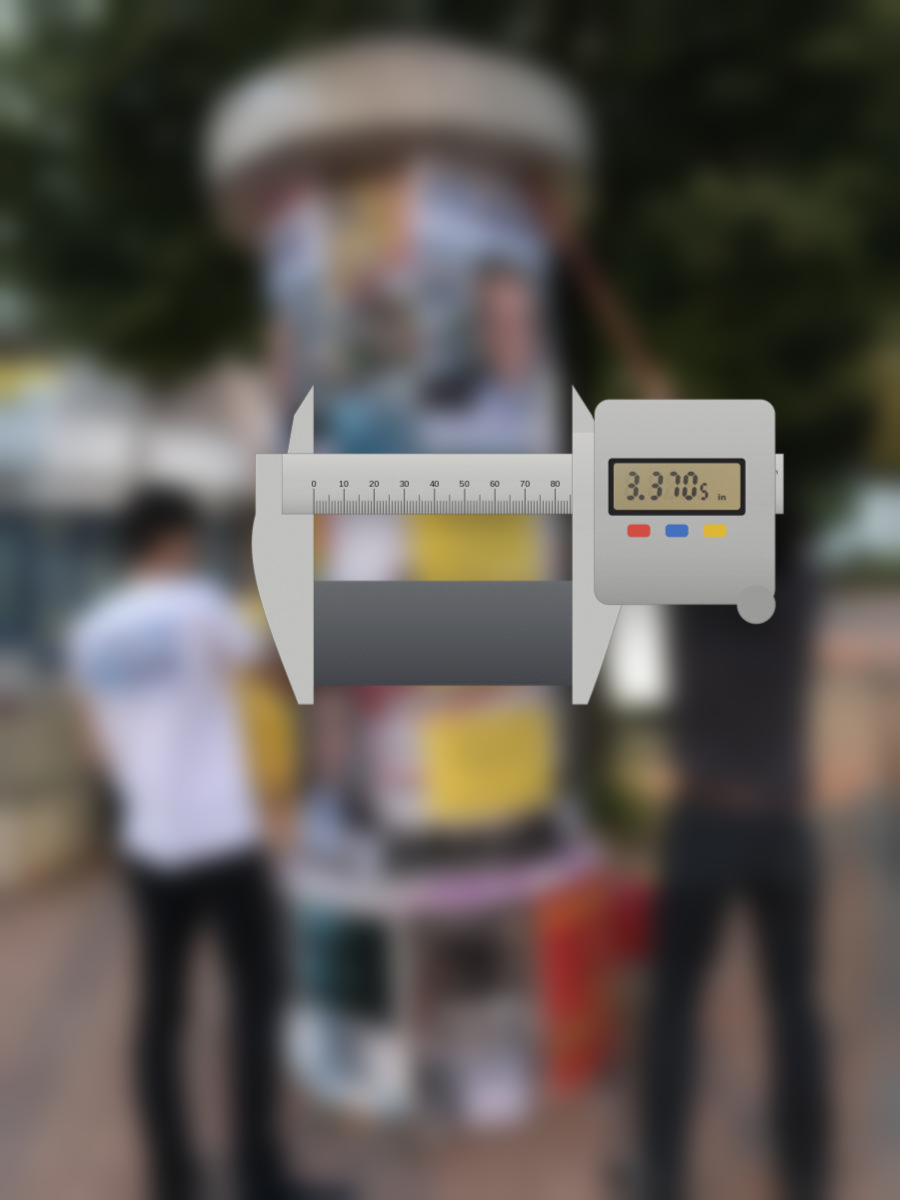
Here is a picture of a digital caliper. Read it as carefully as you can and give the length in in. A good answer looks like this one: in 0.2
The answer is in 3.3705
